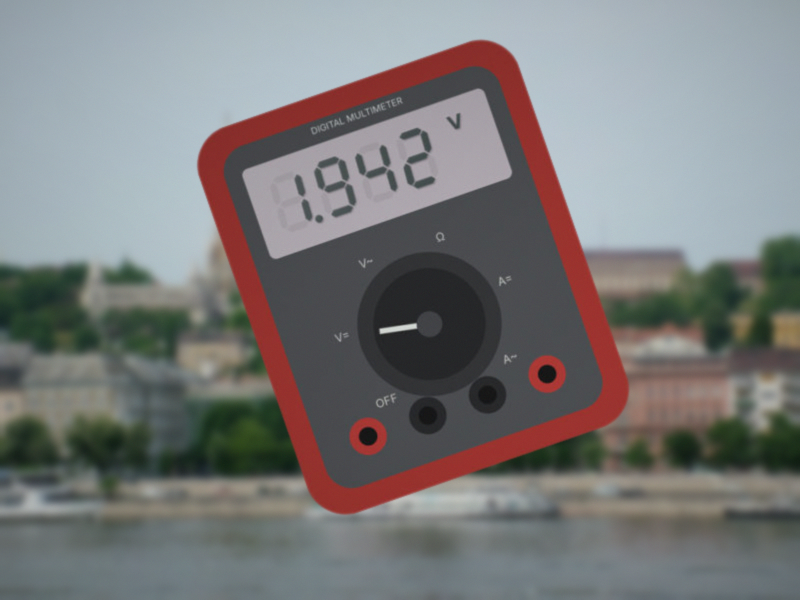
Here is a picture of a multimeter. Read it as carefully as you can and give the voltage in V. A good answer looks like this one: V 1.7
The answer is V 1.942
